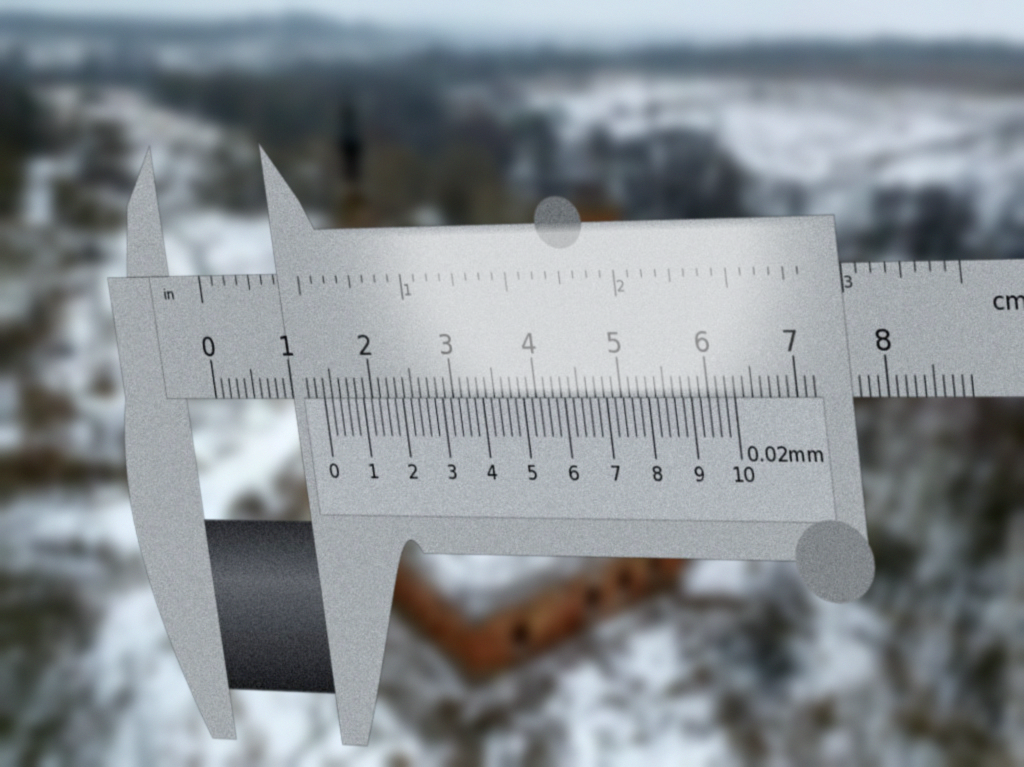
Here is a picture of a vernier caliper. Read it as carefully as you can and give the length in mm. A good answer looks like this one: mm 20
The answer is mm 14.0
